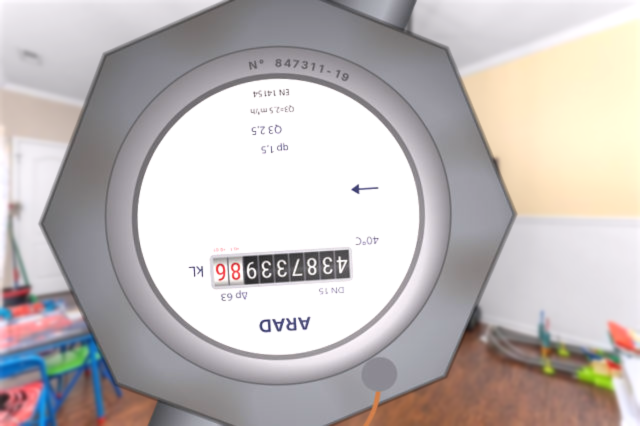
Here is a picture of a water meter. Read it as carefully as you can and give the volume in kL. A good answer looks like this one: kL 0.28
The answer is kL 4387339.86
